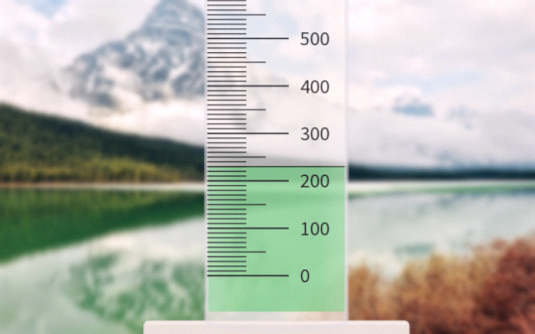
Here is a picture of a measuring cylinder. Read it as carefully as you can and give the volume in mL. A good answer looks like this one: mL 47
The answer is mL 230
